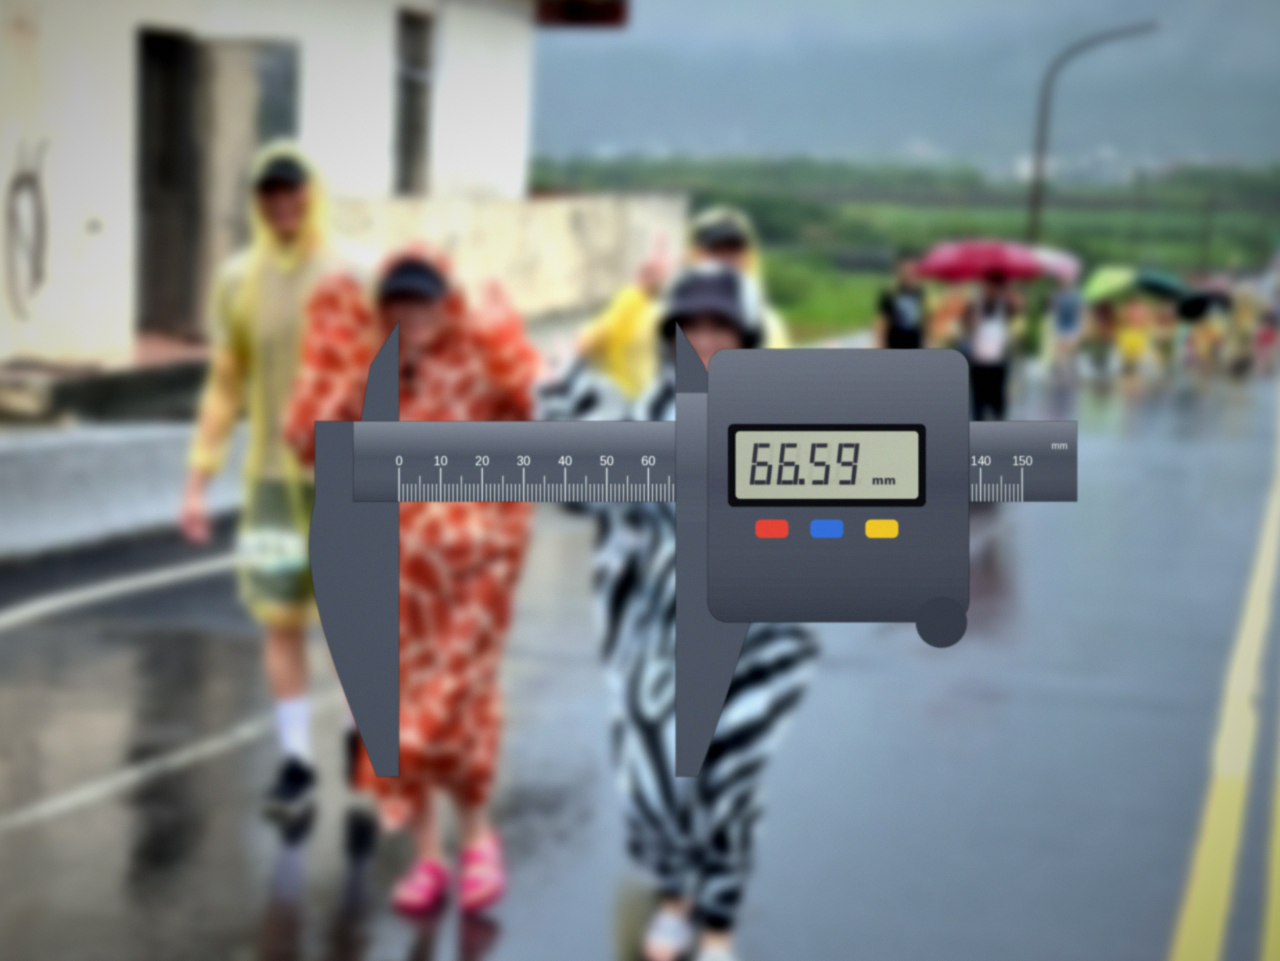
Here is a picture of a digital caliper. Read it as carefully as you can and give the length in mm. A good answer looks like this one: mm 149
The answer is mm 66.59
